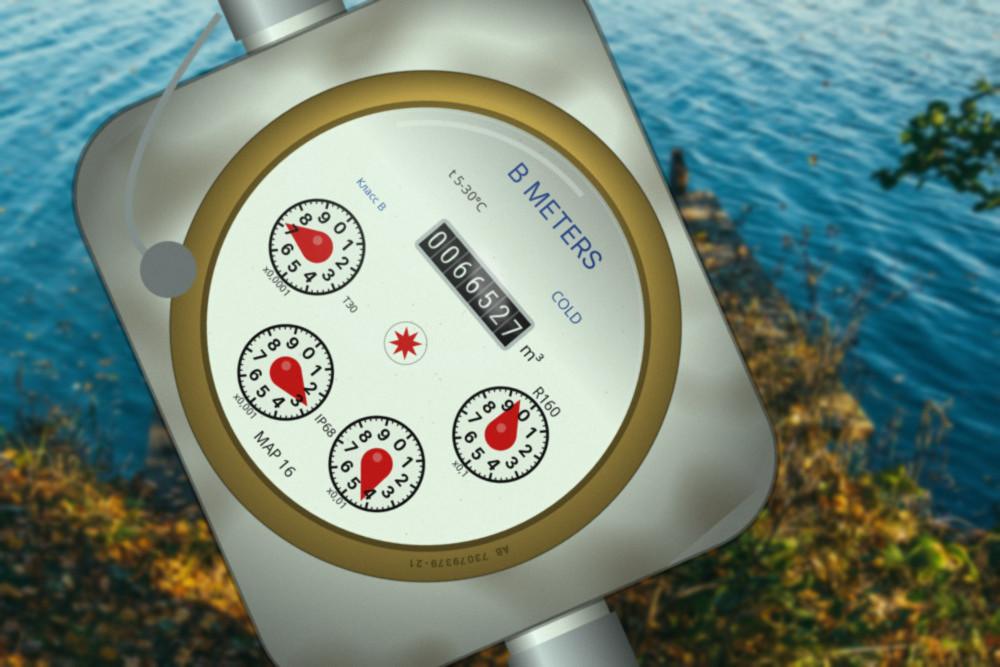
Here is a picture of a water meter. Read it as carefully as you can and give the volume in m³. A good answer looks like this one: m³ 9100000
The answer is m³ 66526.9427
